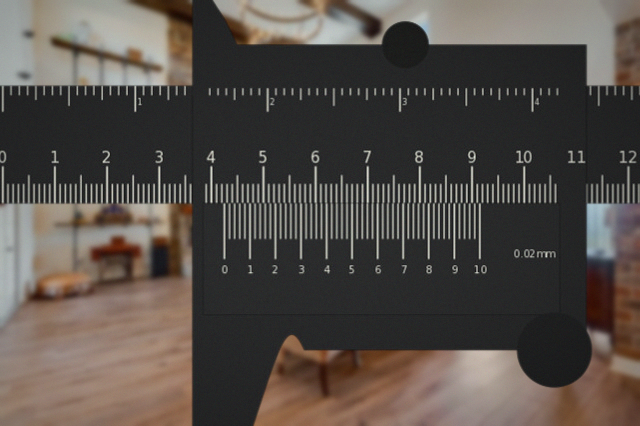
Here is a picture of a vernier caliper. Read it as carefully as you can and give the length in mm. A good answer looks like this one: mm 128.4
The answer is mm 42.5
